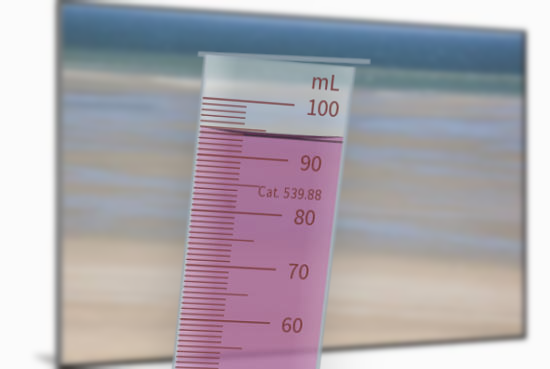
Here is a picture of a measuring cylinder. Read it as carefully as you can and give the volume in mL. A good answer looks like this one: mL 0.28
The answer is mL 94
